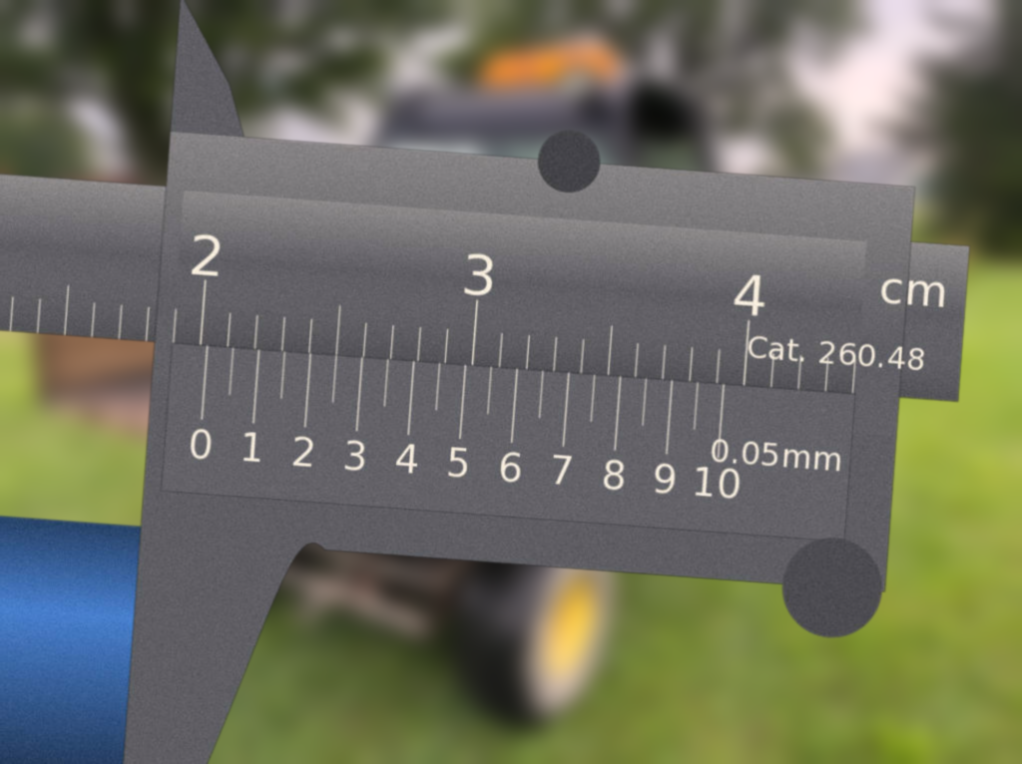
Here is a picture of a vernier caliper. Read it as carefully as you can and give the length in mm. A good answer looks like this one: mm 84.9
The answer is mm 20.25
